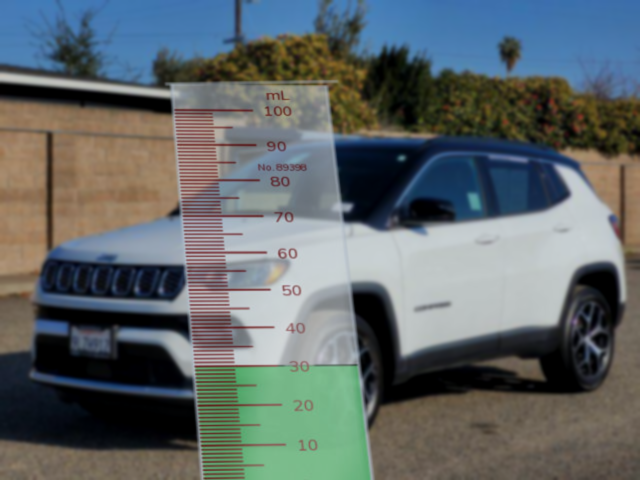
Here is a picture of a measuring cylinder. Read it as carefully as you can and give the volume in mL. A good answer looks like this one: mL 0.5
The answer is mL 30
